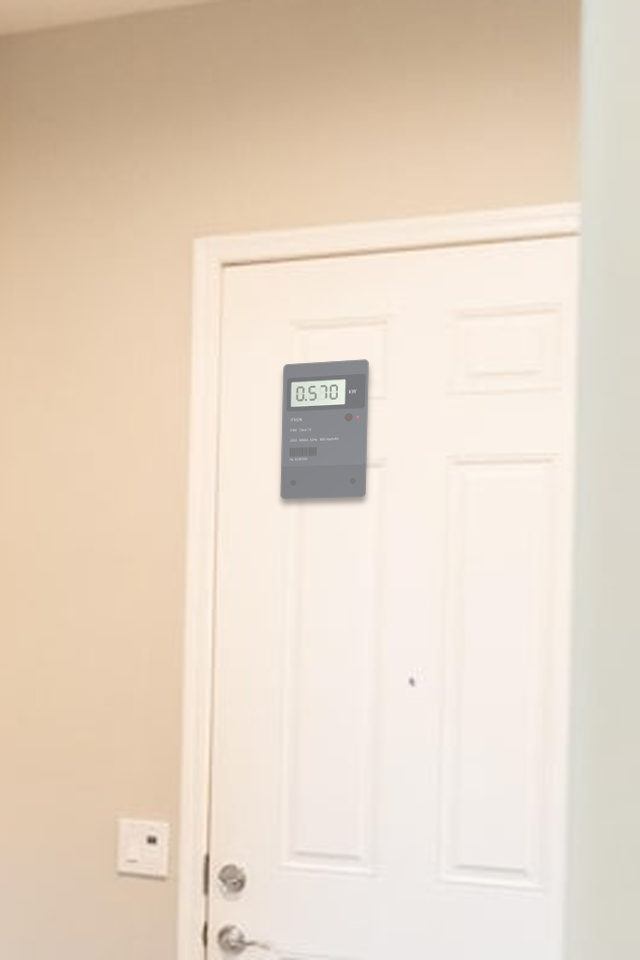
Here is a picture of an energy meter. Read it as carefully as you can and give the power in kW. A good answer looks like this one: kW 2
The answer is kW 0.570
